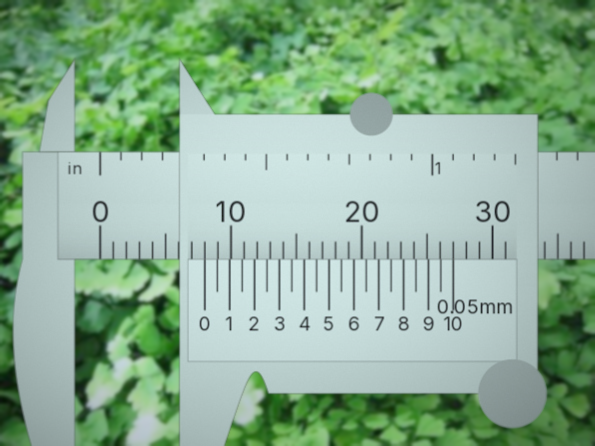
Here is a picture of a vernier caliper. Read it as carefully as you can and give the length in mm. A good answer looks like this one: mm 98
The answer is mm 8.0
